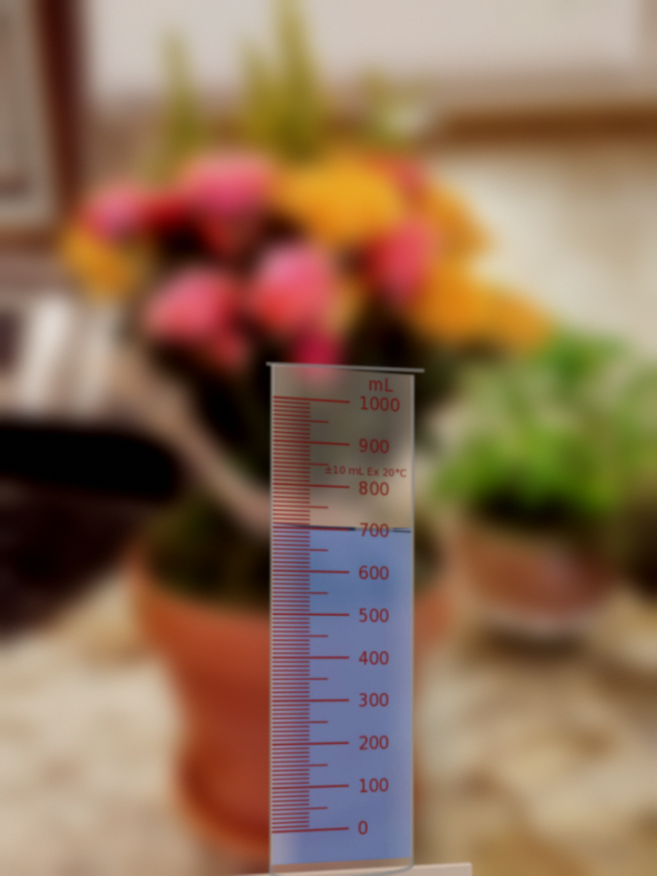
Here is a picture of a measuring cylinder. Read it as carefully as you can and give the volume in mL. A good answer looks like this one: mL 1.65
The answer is mL 700
